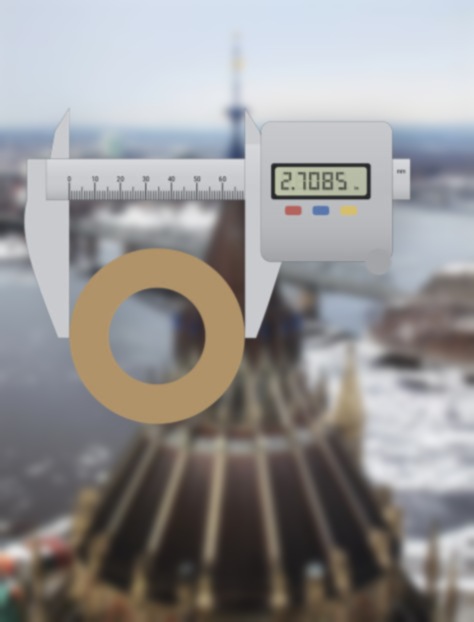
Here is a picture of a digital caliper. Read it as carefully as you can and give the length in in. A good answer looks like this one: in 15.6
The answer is in 2.7085
